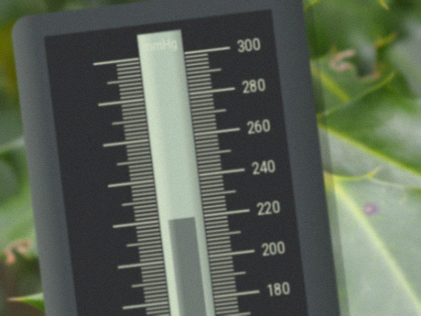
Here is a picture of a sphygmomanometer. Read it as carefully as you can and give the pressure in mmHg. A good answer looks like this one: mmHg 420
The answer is mmHg 220
